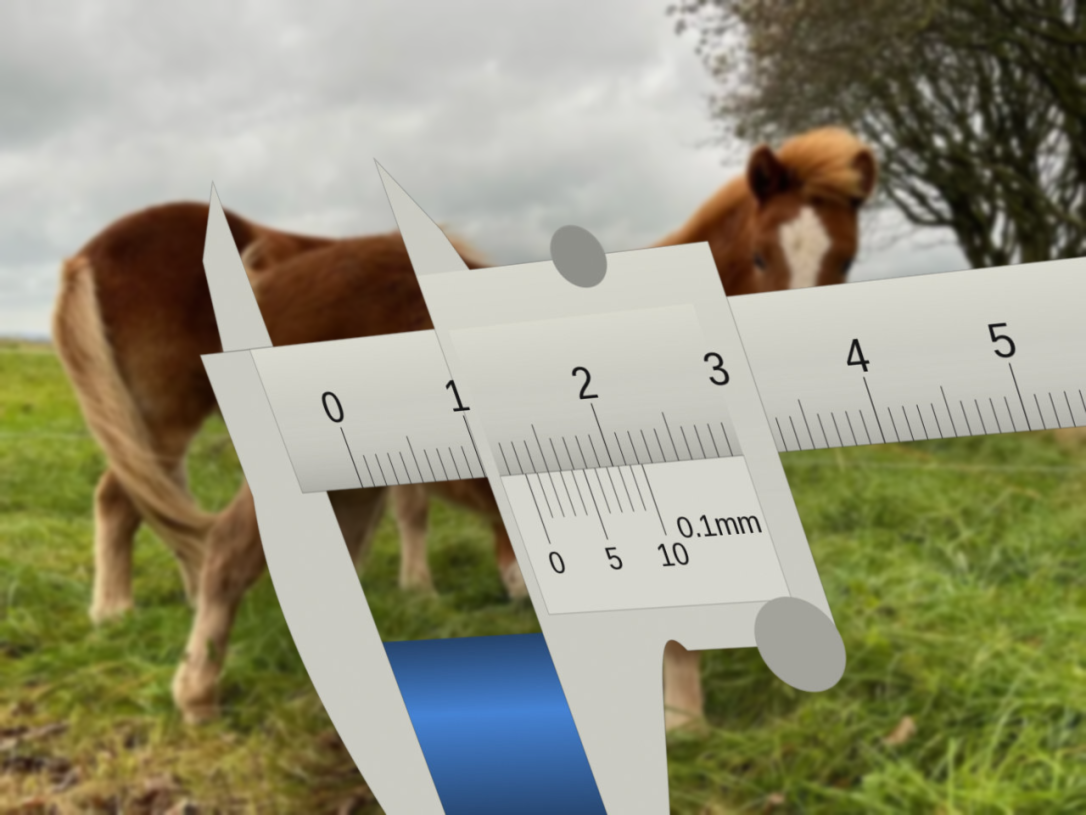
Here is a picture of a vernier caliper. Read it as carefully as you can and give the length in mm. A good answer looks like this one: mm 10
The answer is mm 13.2
